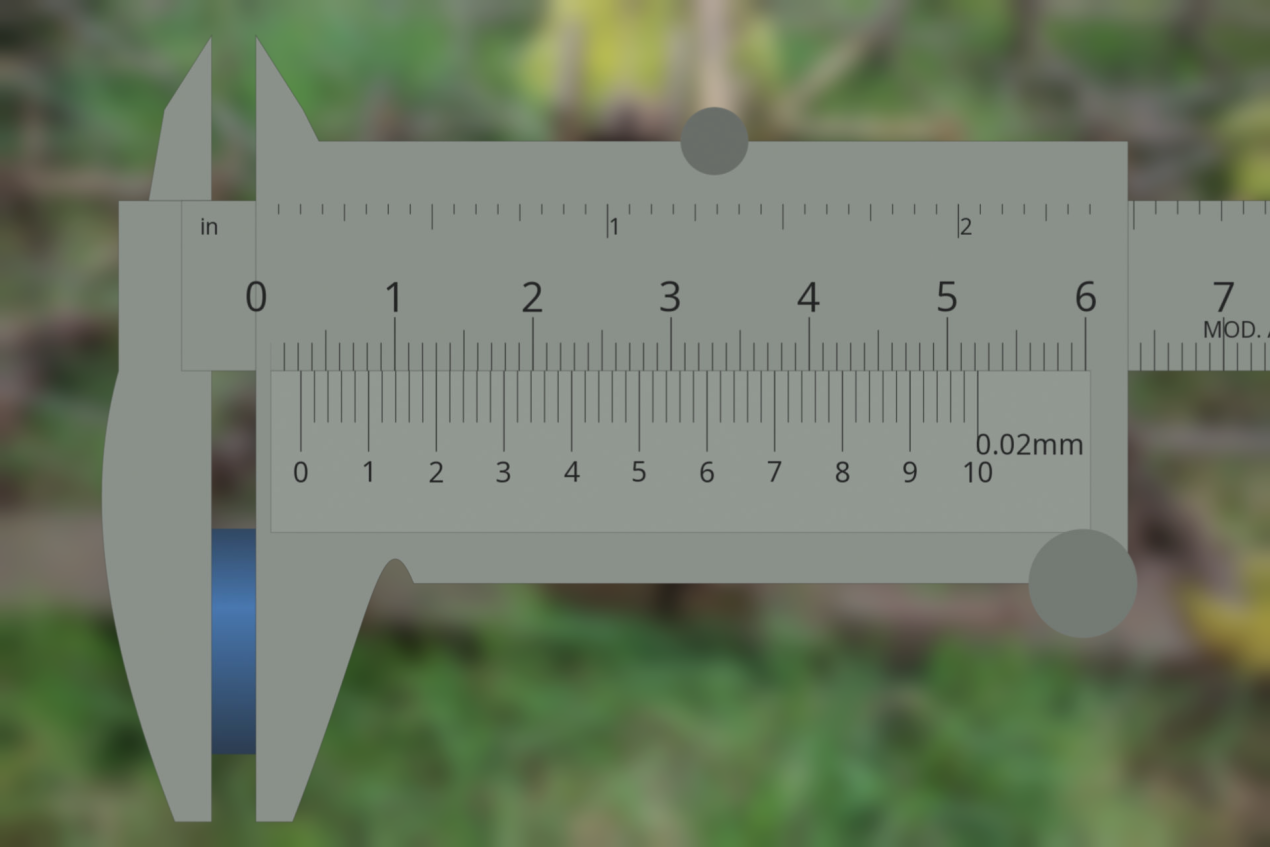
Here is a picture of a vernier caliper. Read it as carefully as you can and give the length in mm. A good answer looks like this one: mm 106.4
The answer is mm 3.2
